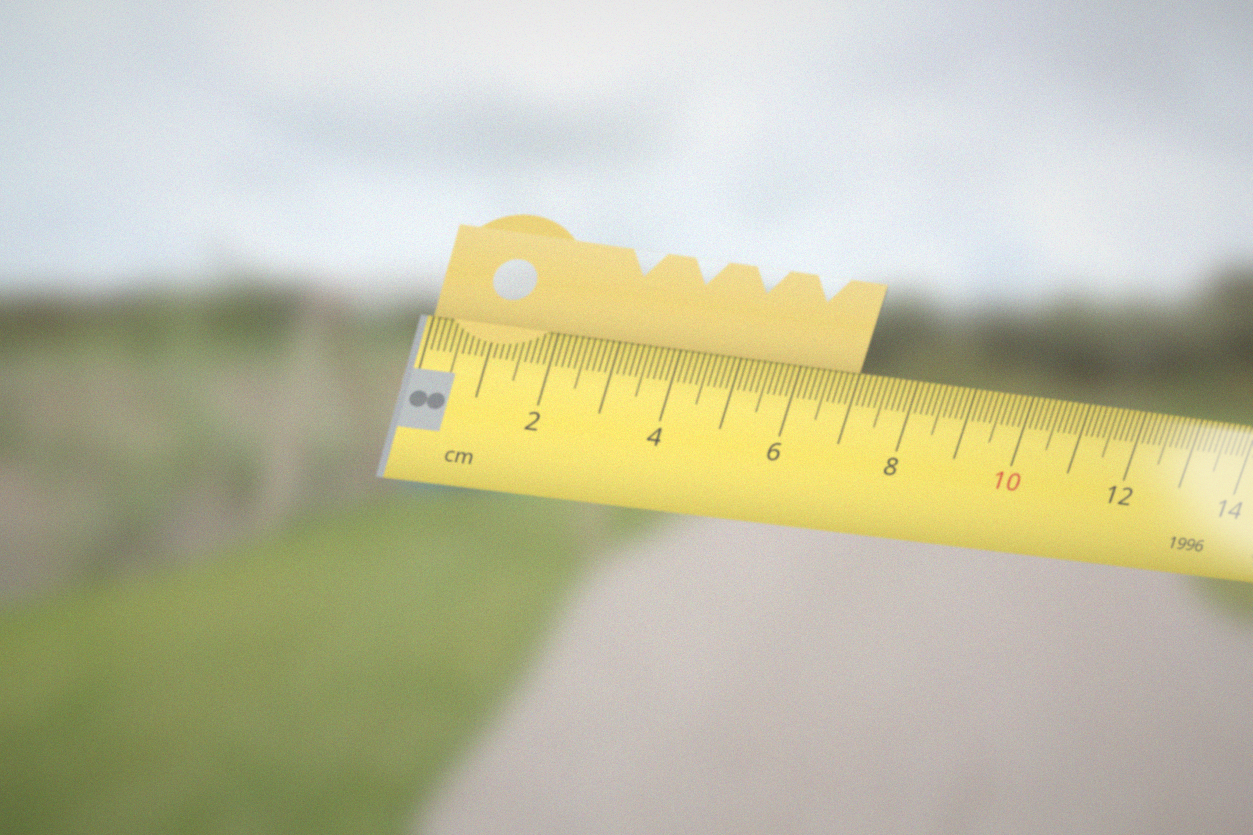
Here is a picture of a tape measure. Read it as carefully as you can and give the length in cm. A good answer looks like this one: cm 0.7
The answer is cm 7
